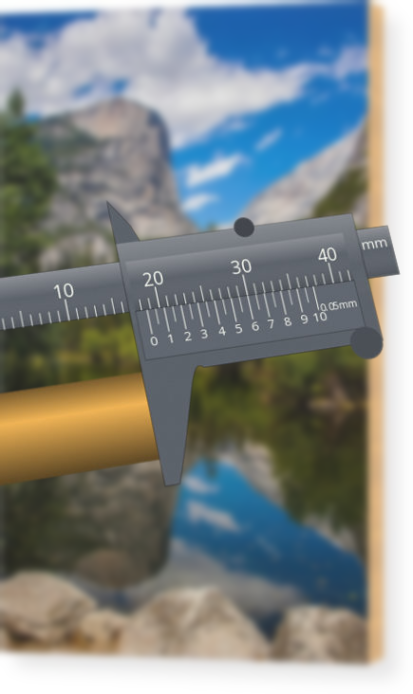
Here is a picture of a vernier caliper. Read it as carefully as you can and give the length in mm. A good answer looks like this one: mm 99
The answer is mm 18.6
